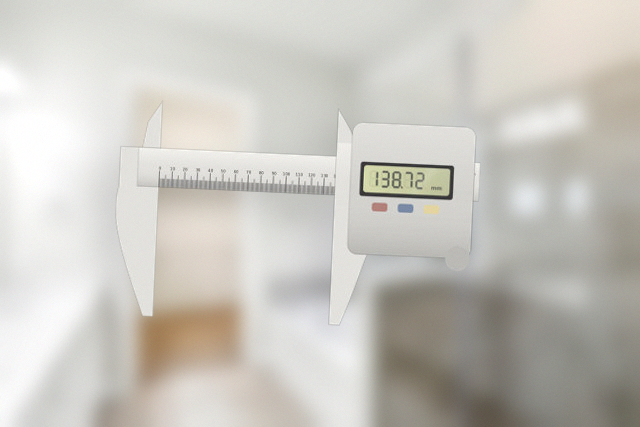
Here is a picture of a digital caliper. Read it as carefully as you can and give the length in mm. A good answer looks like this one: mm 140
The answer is mm 138.72
